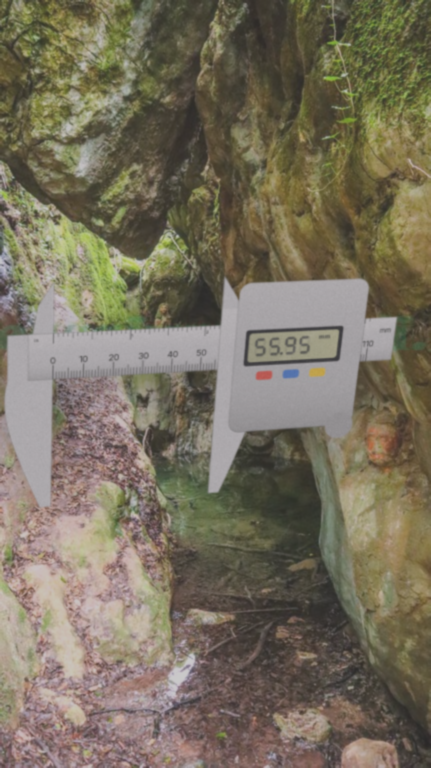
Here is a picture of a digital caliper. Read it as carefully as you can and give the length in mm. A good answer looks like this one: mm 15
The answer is mm 55.95
